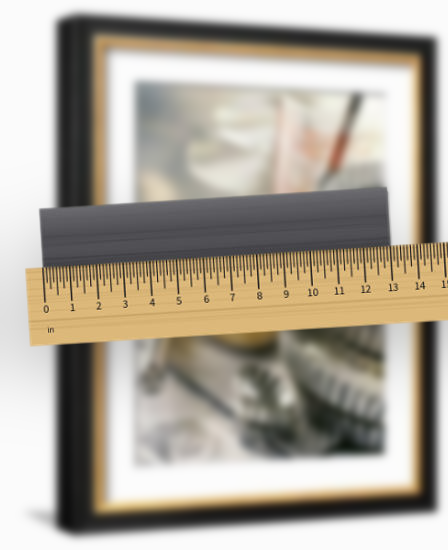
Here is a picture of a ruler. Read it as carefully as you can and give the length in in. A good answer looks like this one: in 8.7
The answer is in 13
